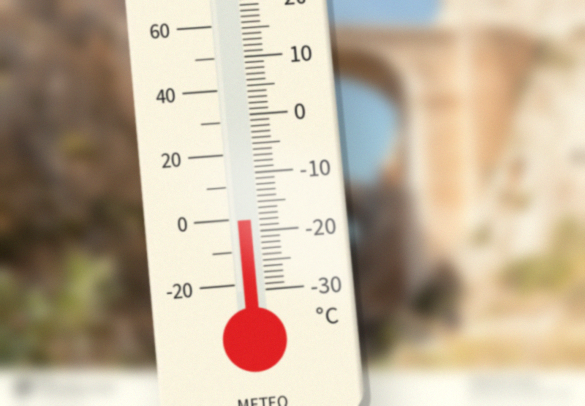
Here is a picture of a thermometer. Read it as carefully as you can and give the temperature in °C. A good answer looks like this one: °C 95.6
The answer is °C -18
